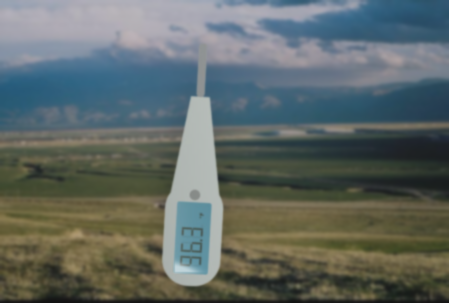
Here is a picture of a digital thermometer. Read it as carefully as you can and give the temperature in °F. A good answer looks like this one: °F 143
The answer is °F 96.3
